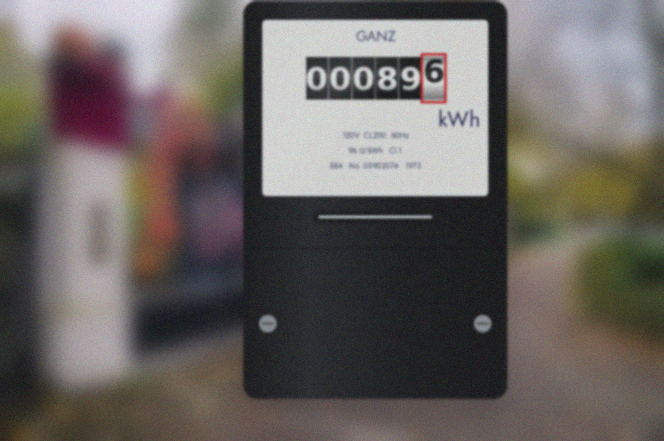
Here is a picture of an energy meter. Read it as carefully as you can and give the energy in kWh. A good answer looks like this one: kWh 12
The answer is kWh 89.6
